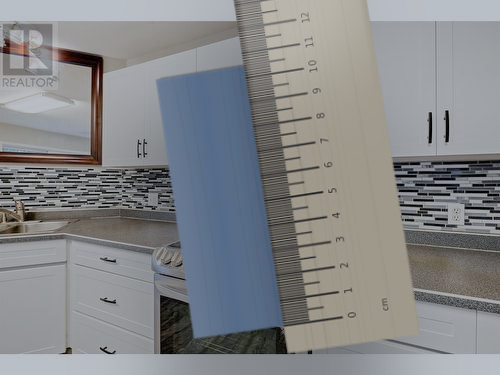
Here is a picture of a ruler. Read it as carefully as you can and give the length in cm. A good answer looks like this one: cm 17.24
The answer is cm 10.5
